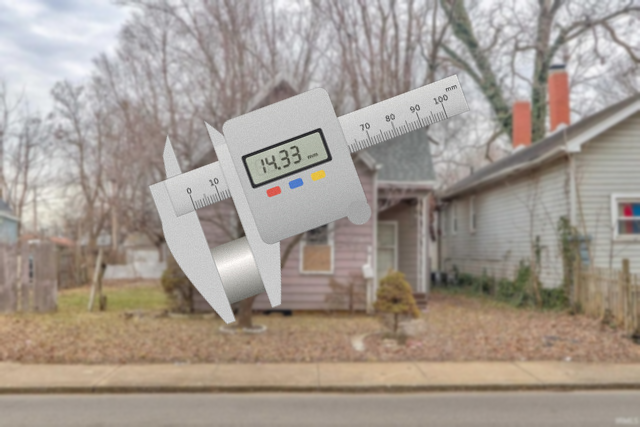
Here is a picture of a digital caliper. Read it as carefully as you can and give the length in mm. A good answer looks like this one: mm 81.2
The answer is mm 14.33
